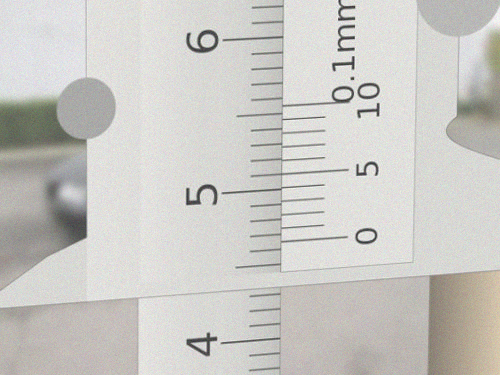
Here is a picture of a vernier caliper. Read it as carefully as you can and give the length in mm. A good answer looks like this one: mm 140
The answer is mm 46.5
